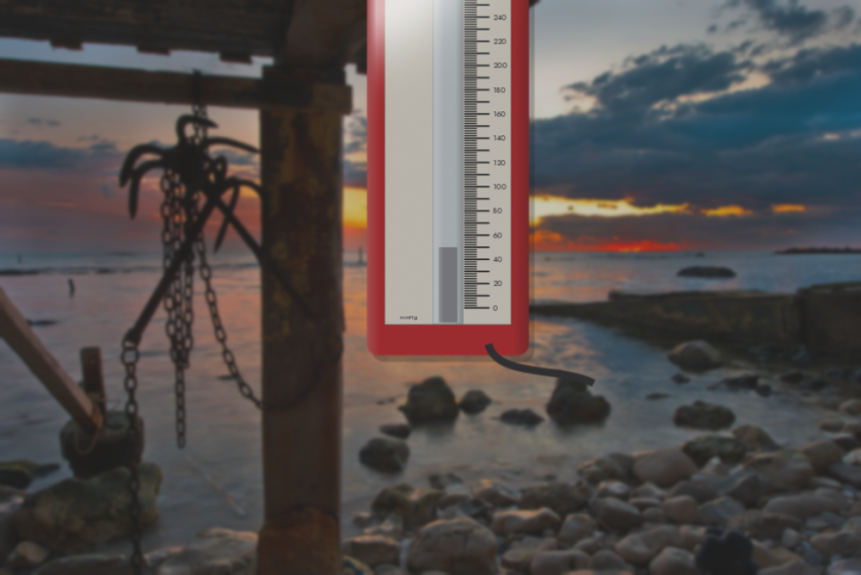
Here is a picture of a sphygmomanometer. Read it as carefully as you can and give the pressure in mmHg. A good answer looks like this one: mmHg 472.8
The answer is mmHg 50
